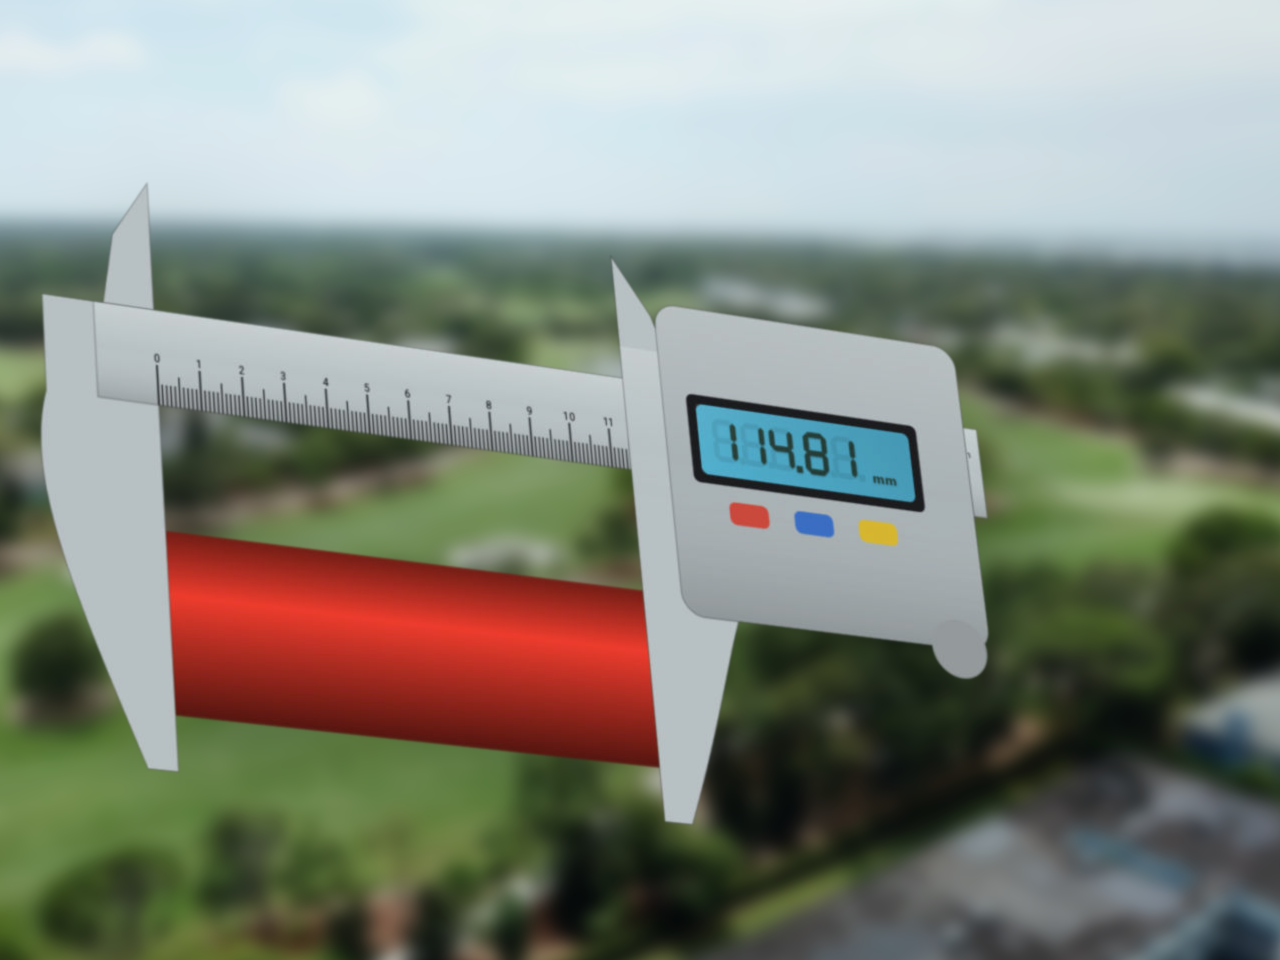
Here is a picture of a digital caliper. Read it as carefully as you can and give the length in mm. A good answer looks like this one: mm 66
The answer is mm 114.81
